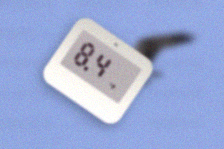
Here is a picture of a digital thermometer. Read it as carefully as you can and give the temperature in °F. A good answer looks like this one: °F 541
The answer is °F 8.4
